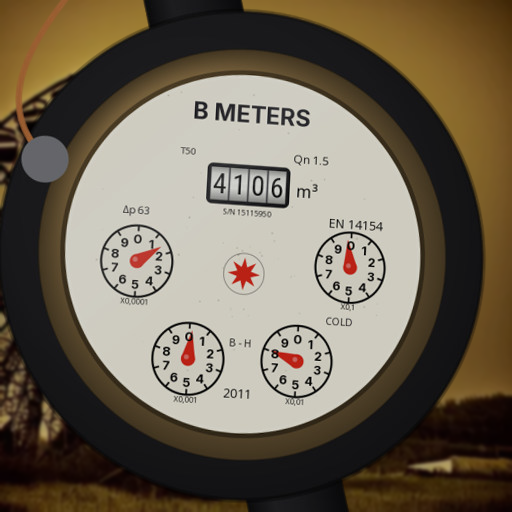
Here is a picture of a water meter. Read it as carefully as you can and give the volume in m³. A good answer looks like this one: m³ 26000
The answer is m³ 4105.9801
